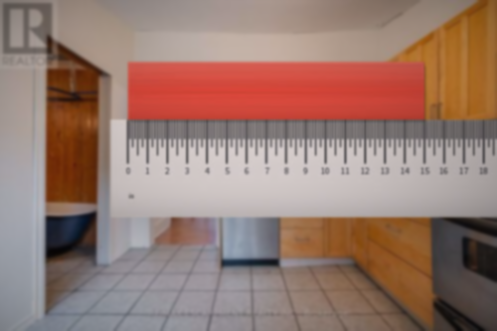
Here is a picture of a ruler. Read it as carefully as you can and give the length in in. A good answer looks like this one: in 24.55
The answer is in 15
